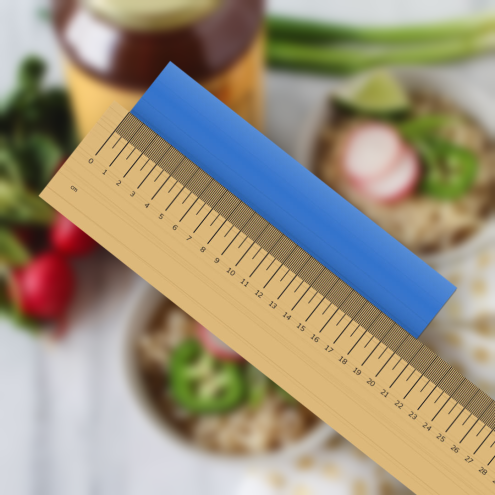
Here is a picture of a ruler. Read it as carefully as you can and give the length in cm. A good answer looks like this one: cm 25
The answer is cm 20.5
